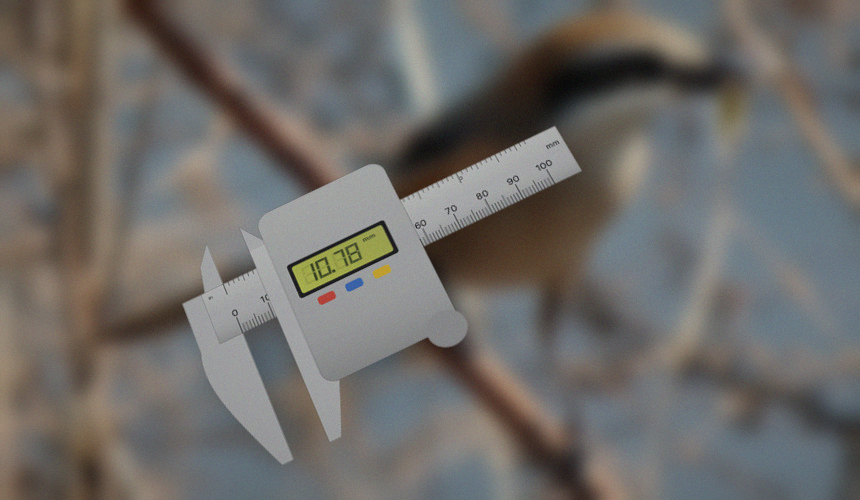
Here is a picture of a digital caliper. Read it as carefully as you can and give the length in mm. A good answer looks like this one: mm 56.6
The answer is mm 10.78
